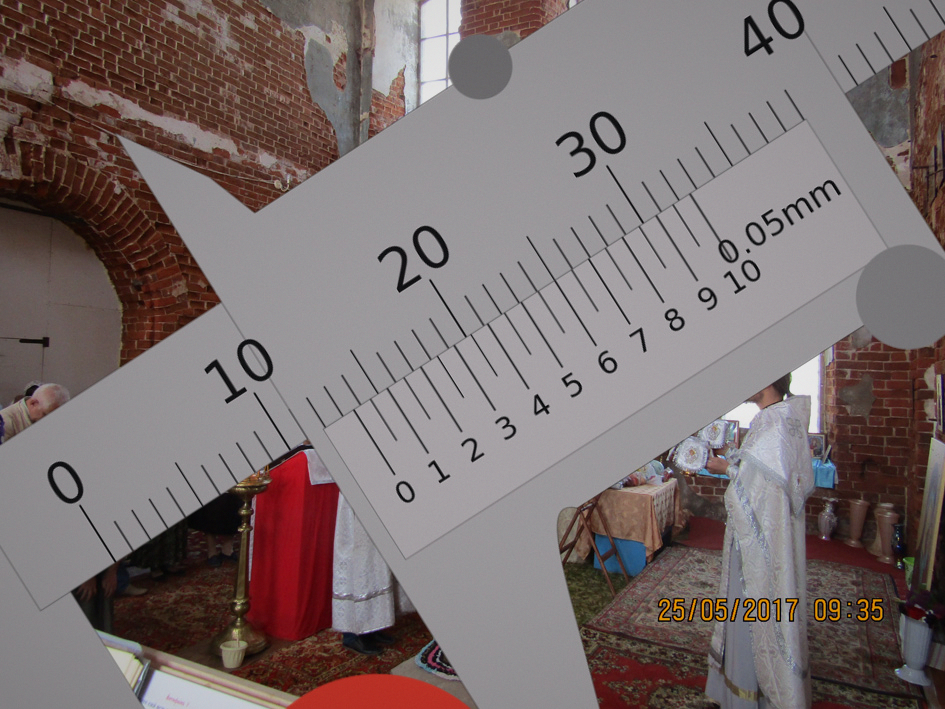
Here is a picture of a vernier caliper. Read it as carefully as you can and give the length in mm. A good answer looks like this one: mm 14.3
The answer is mm 13.6
